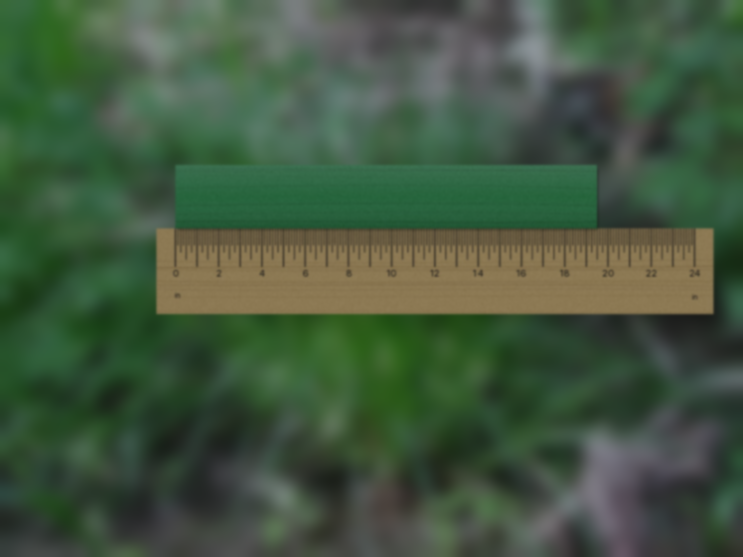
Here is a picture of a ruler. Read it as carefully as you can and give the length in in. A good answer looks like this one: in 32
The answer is in 19.5
